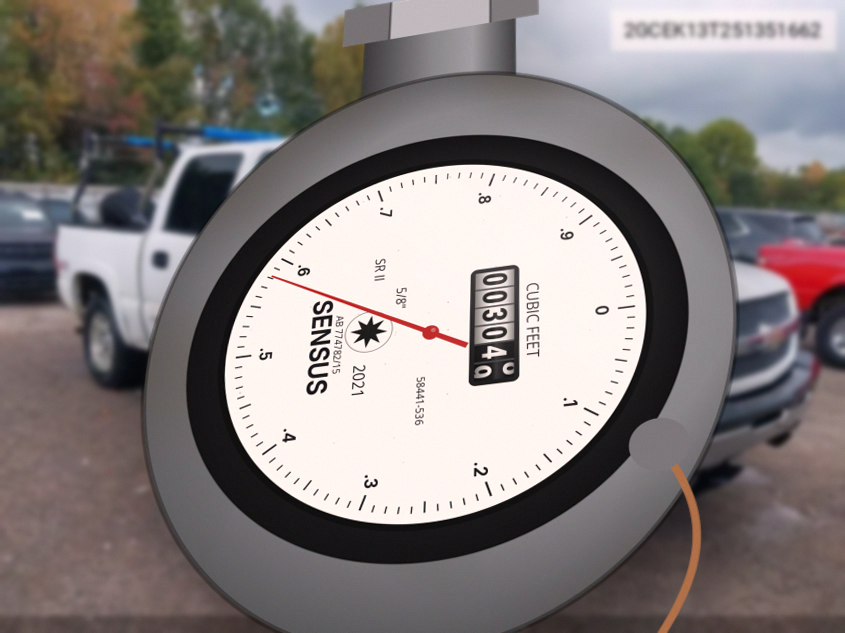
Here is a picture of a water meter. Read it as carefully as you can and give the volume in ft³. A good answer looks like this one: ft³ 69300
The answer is ft³ 3048.58
